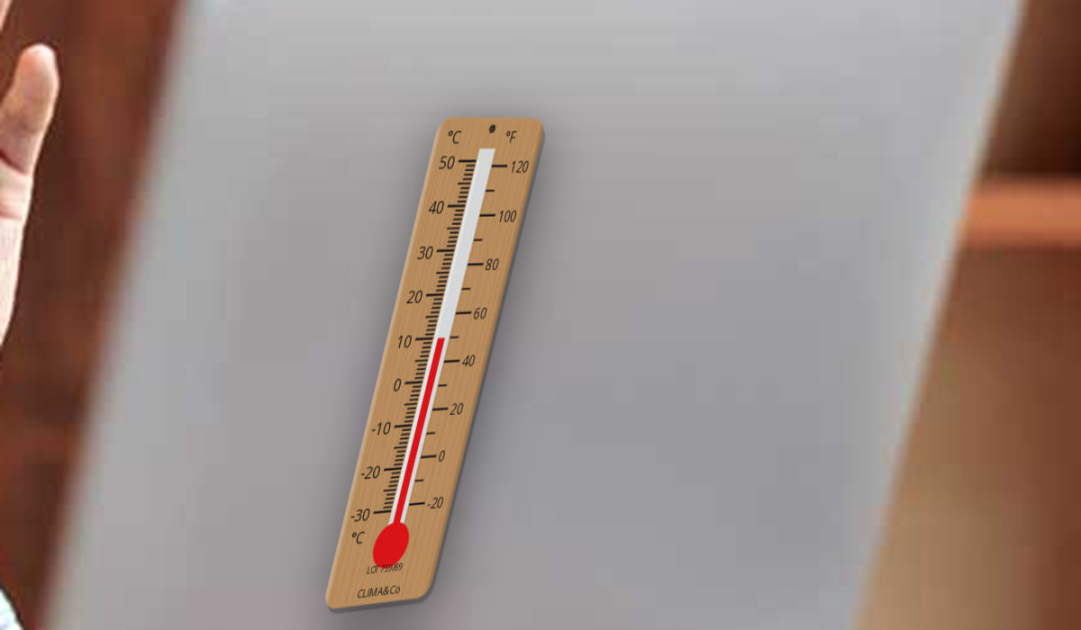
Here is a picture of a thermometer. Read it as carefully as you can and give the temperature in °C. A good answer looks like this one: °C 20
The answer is °C 10
